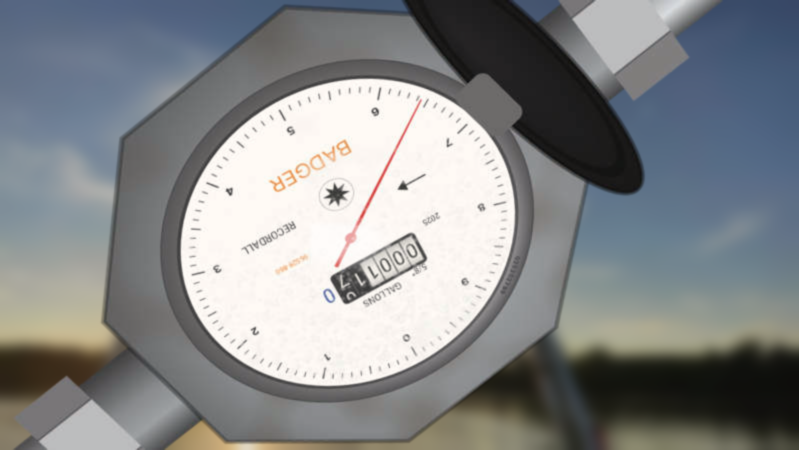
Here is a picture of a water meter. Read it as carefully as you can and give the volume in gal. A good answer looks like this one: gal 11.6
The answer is gal 1166.4
